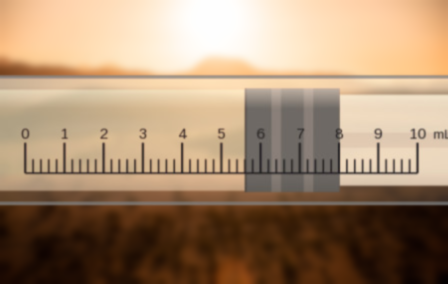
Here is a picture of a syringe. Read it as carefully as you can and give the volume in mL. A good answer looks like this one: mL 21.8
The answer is mL 5.6
